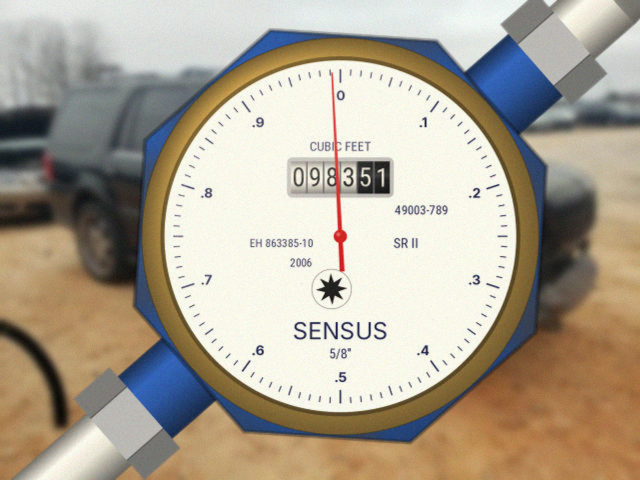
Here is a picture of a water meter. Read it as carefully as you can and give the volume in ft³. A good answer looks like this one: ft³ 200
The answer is ft³ 98350.99
